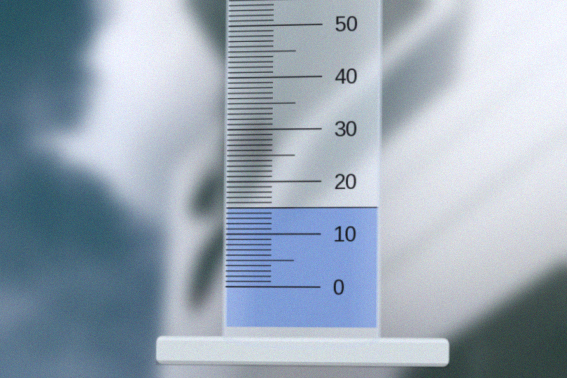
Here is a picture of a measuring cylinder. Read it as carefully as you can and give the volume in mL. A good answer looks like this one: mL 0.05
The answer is mL 15
